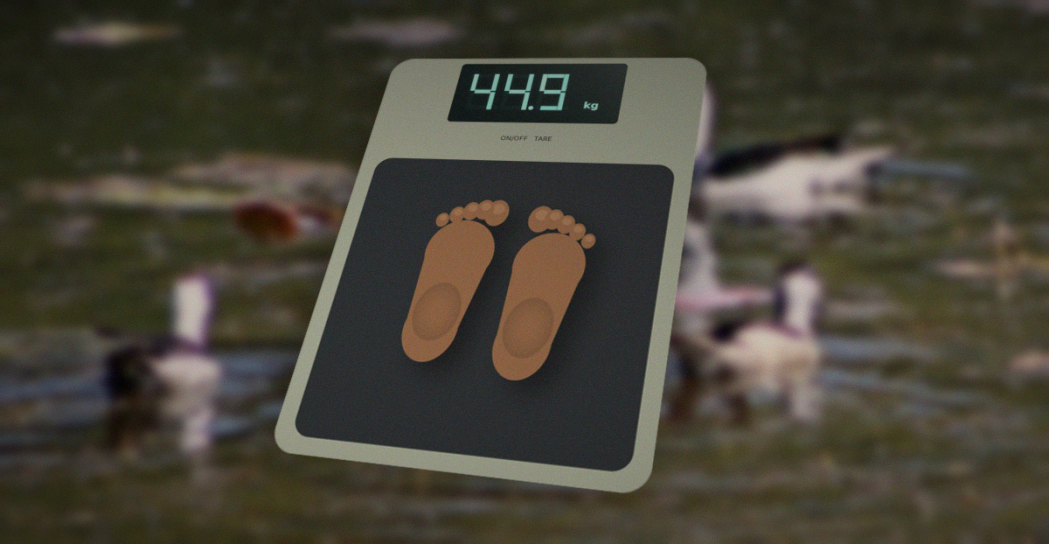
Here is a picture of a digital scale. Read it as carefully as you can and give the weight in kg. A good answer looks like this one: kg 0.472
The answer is kg 44.9
